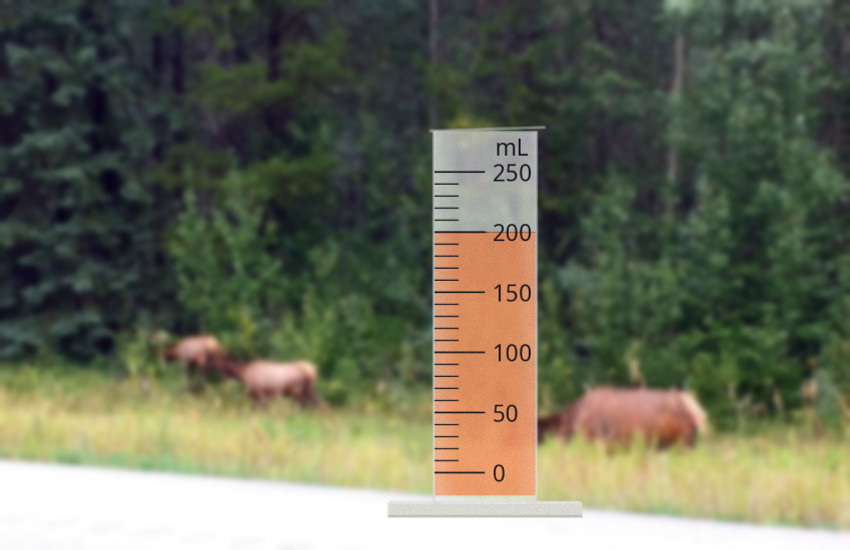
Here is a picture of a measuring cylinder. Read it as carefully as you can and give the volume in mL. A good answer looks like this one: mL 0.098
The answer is mL 200
